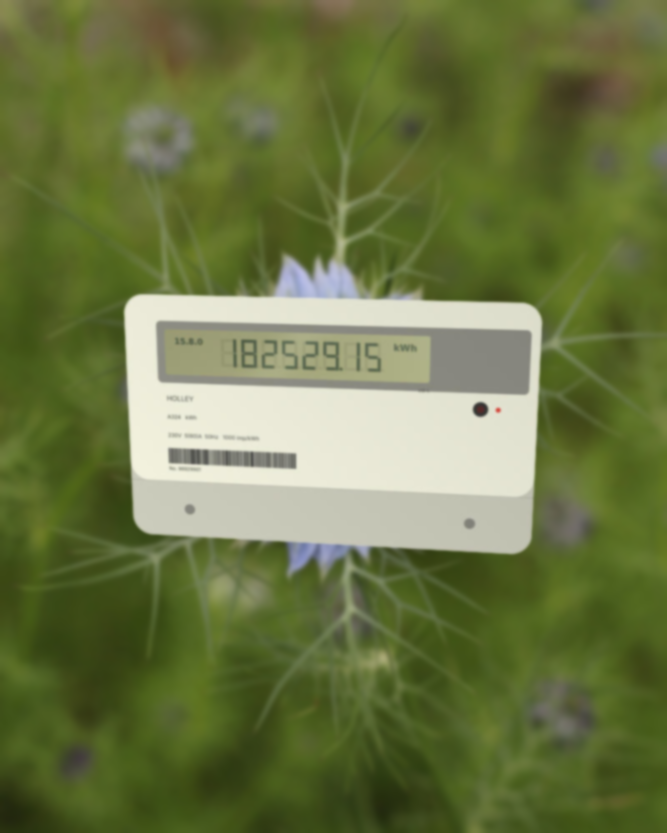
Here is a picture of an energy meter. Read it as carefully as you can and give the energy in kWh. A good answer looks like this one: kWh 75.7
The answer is kWh 182529.15
